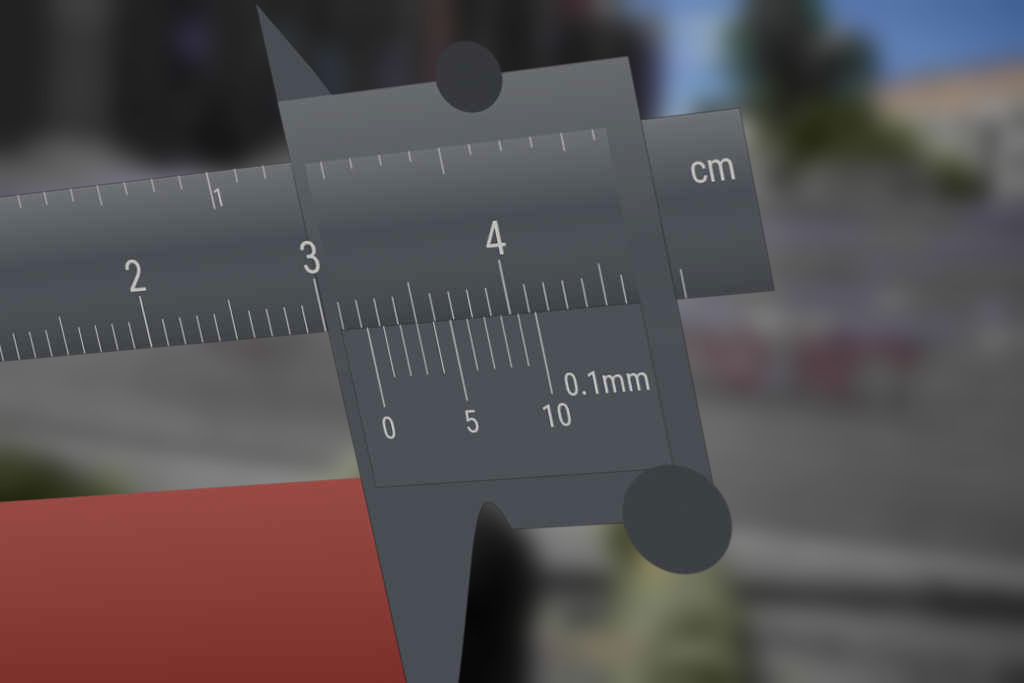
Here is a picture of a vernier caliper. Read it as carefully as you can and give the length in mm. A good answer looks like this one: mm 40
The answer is mm 32.3
